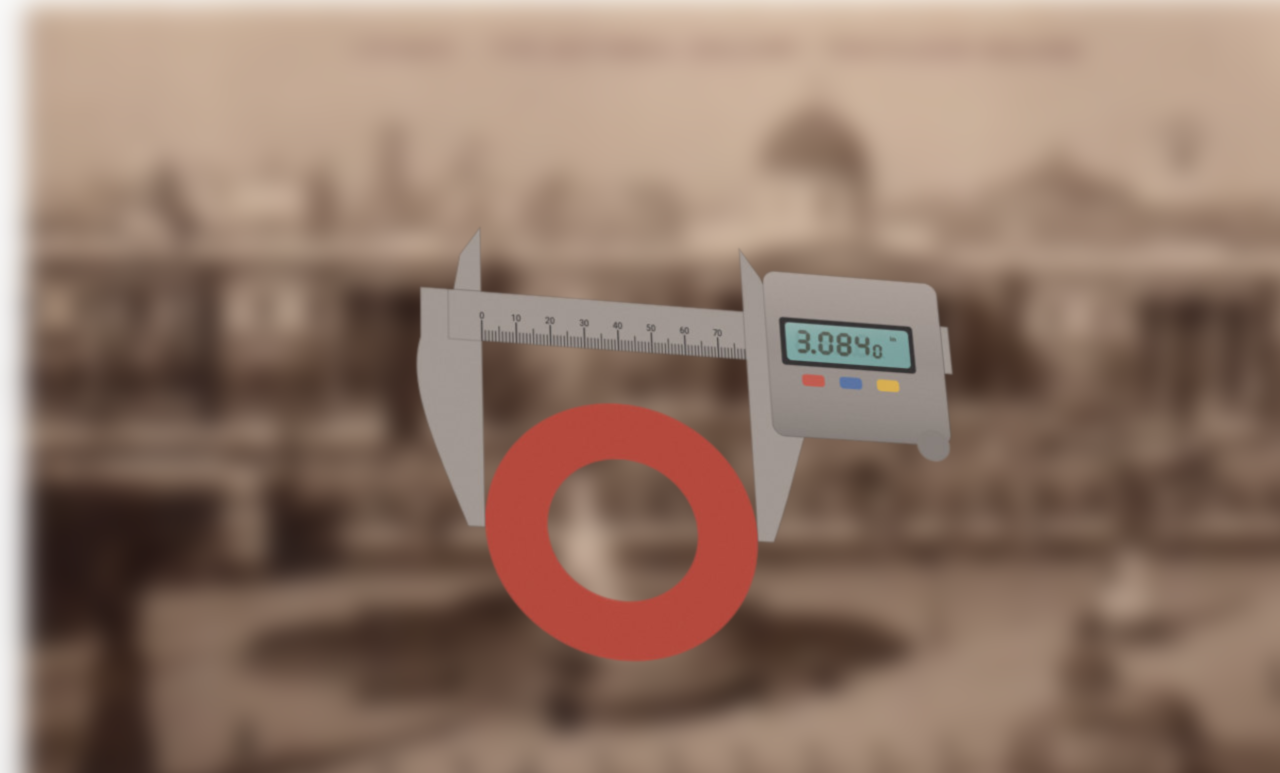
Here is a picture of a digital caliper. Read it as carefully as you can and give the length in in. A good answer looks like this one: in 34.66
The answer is in 3.0840
